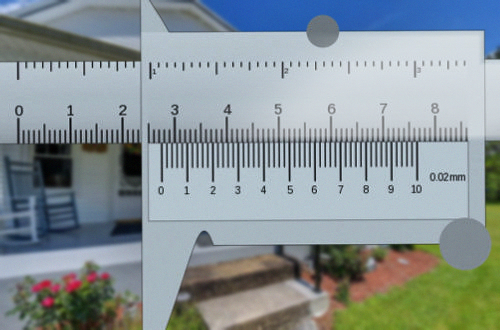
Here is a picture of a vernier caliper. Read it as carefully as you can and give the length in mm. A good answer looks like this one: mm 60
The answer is mm 27.5
